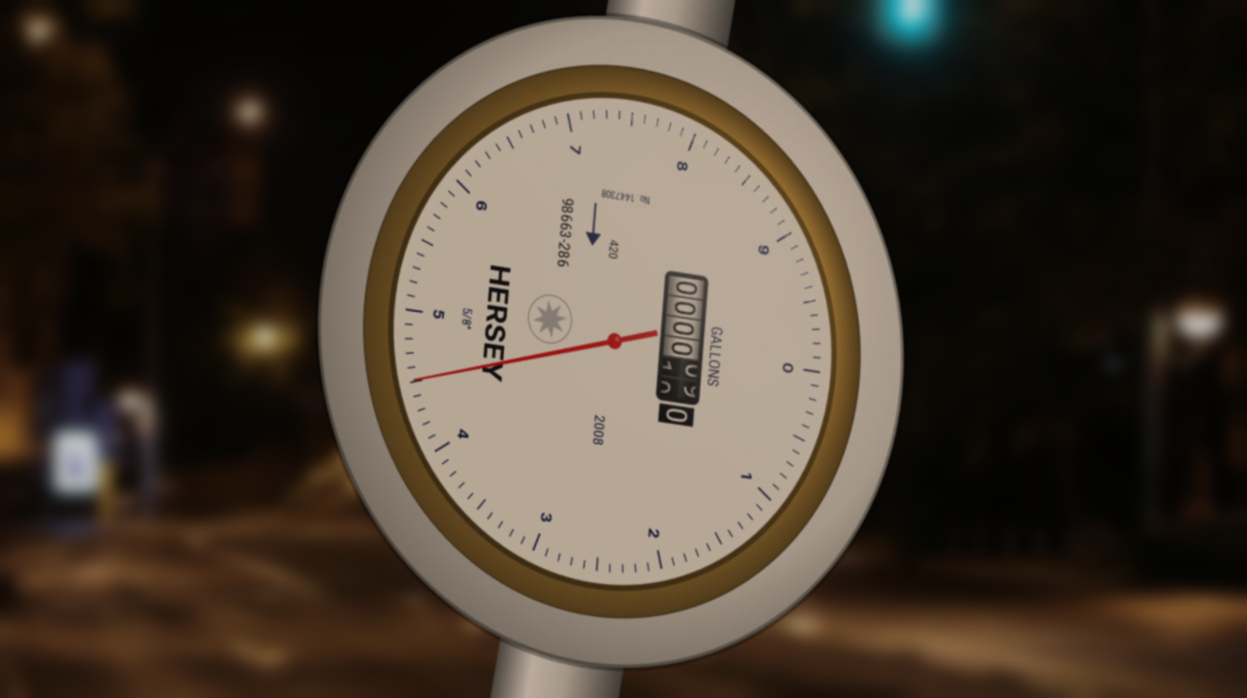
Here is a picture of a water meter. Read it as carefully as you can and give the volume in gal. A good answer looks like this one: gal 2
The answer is gal 94.5
